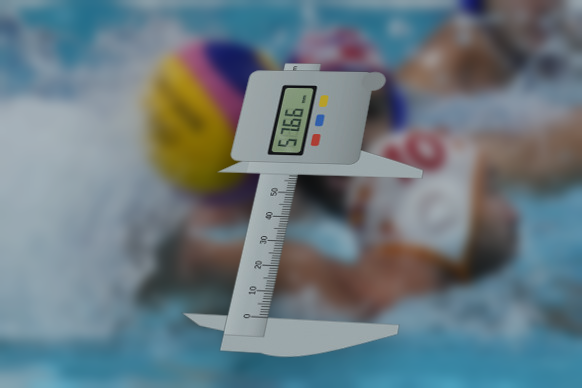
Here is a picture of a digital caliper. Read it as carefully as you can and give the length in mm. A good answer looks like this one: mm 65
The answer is mm 57.66
